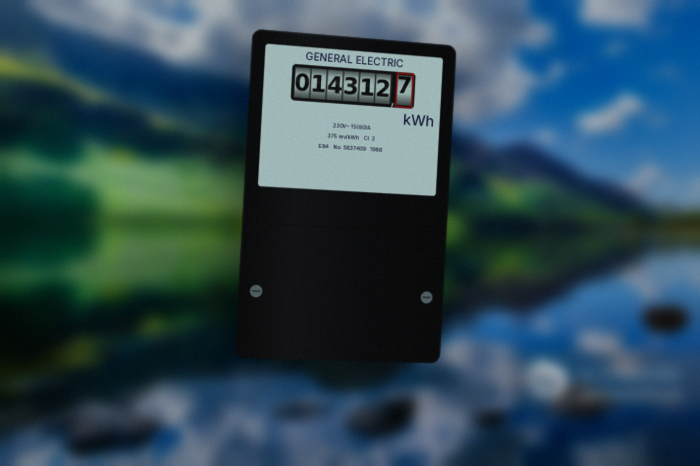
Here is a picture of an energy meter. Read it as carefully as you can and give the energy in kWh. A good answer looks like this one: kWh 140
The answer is kWh 14312.7
